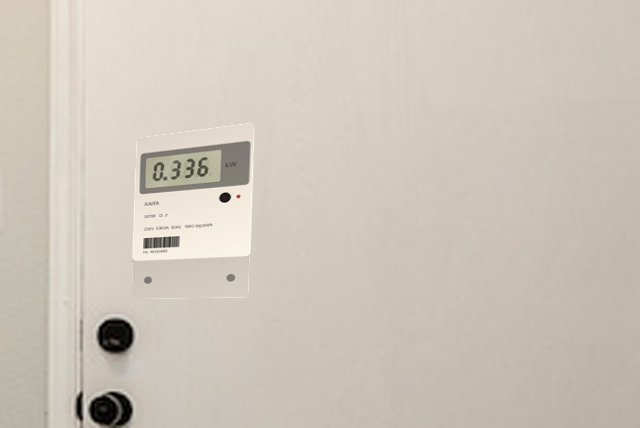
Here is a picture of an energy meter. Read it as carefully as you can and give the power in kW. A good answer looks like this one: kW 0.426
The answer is kW 0.336
